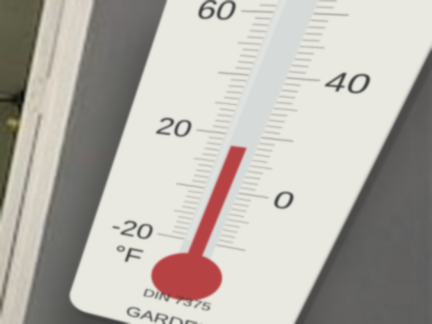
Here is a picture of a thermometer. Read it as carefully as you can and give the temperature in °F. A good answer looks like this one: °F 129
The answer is °F 16
